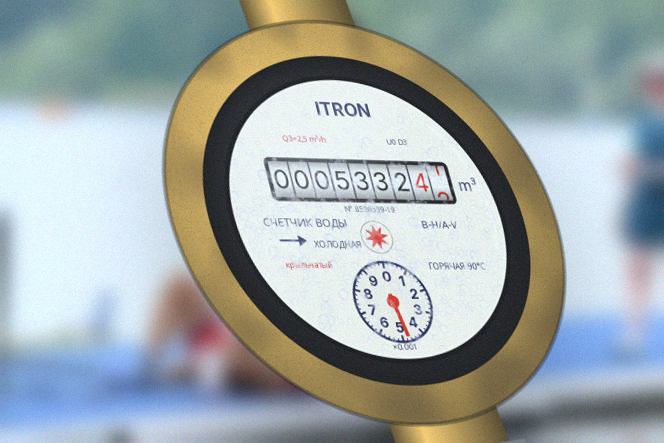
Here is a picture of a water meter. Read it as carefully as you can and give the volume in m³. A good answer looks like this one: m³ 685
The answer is m³ 5332.414
